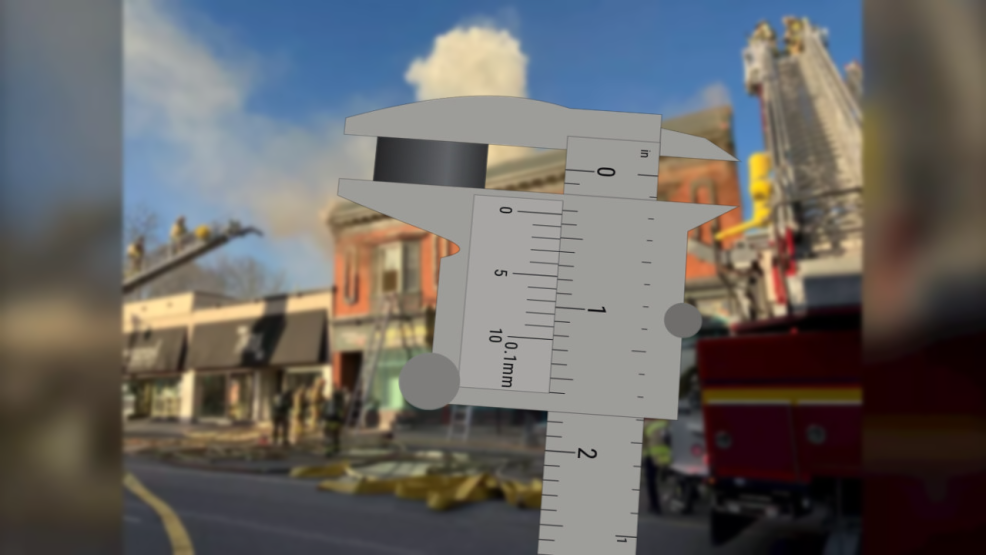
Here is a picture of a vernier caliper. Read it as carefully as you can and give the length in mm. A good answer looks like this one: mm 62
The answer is mm 3.3
